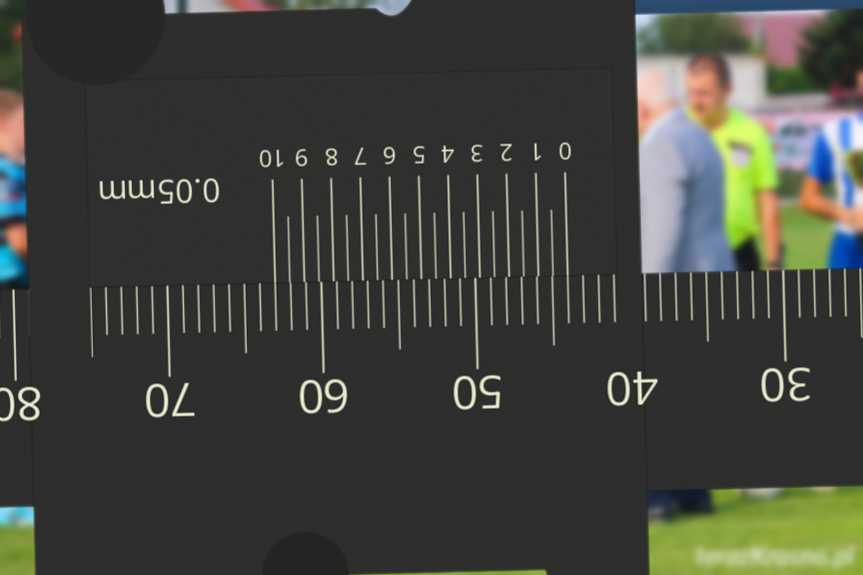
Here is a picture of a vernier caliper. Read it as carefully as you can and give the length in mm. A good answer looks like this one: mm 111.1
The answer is mm 44.0
